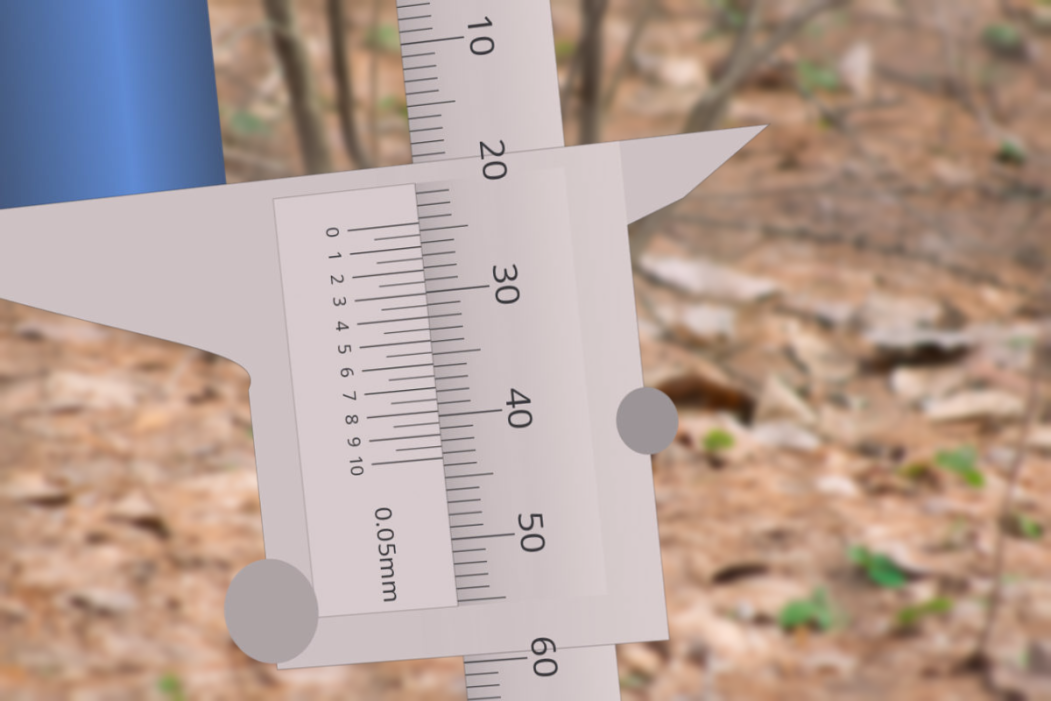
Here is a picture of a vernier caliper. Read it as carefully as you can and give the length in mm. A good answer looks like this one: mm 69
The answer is mm 24.4
